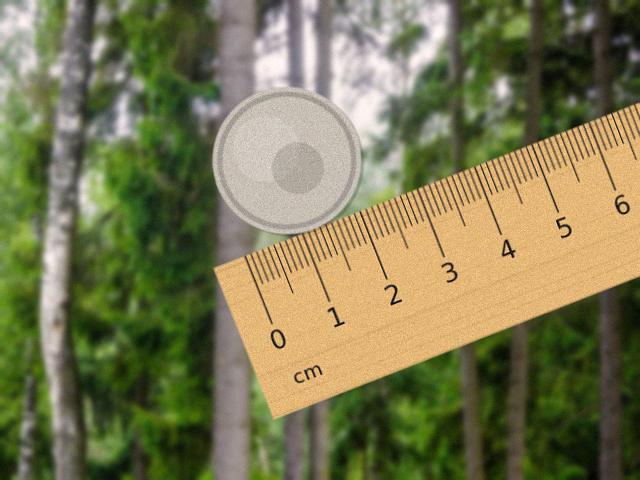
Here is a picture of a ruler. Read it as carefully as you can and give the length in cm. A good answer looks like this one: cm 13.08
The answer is cm 2.4
